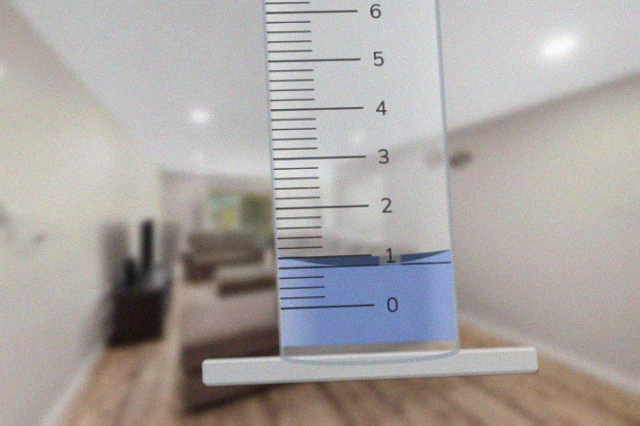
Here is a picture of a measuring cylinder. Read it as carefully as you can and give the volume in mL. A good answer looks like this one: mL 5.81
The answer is mL 0.8
